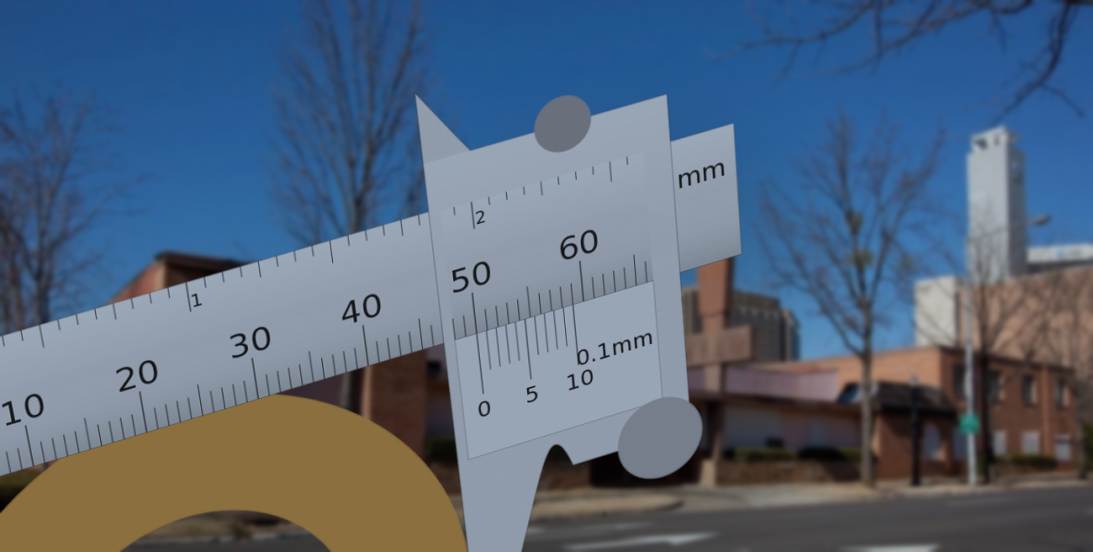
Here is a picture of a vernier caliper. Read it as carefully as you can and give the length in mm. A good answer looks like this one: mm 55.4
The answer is mm 50.0
